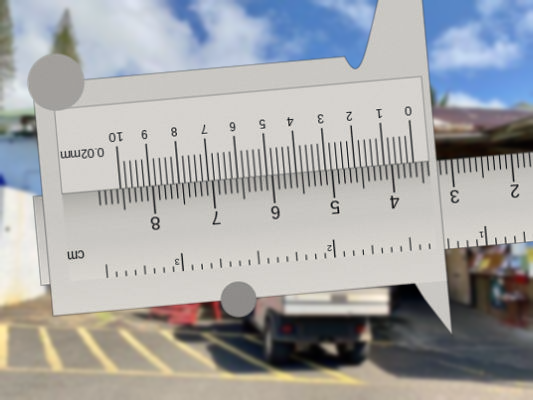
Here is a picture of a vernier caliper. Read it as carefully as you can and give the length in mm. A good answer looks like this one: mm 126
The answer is mm 36.4
